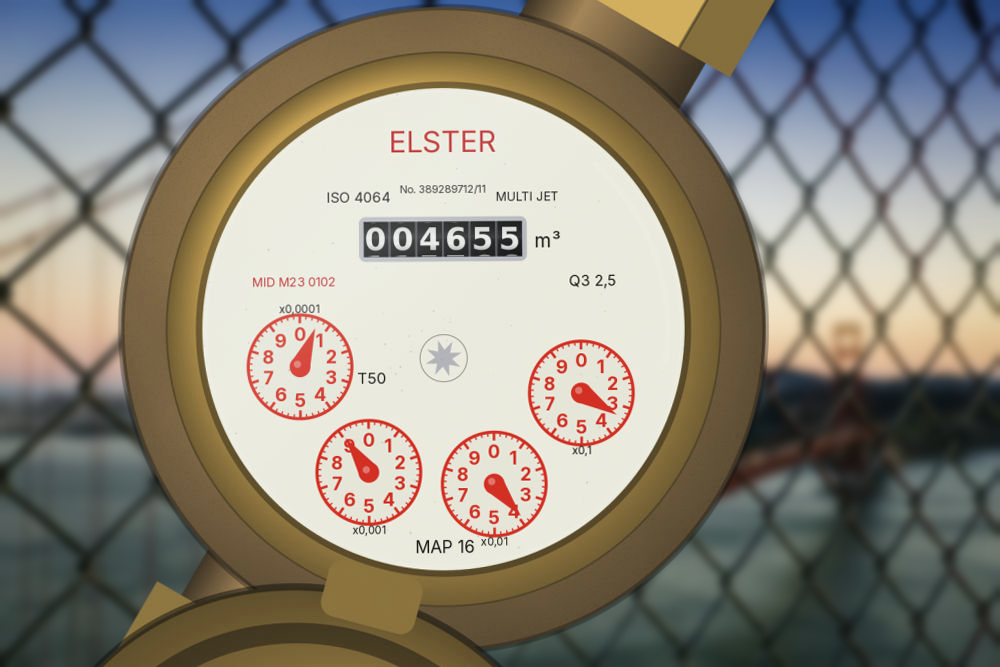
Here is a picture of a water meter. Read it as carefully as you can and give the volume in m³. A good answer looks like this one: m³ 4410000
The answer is m³ 4655.3390
